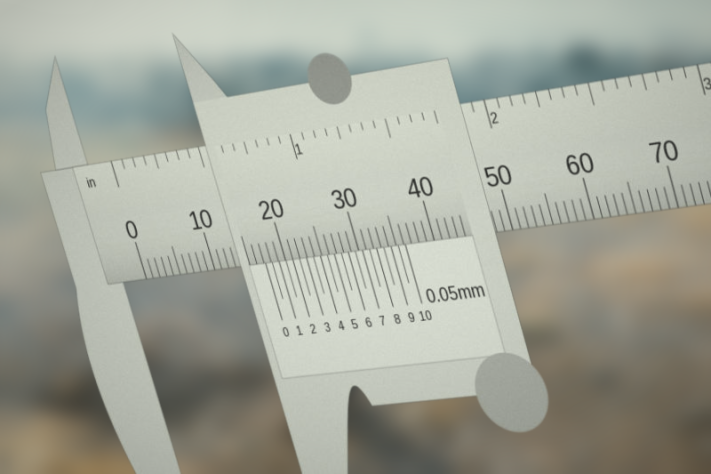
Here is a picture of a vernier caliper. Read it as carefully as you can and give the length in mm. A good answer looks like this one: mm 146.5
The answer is mm 17.2
